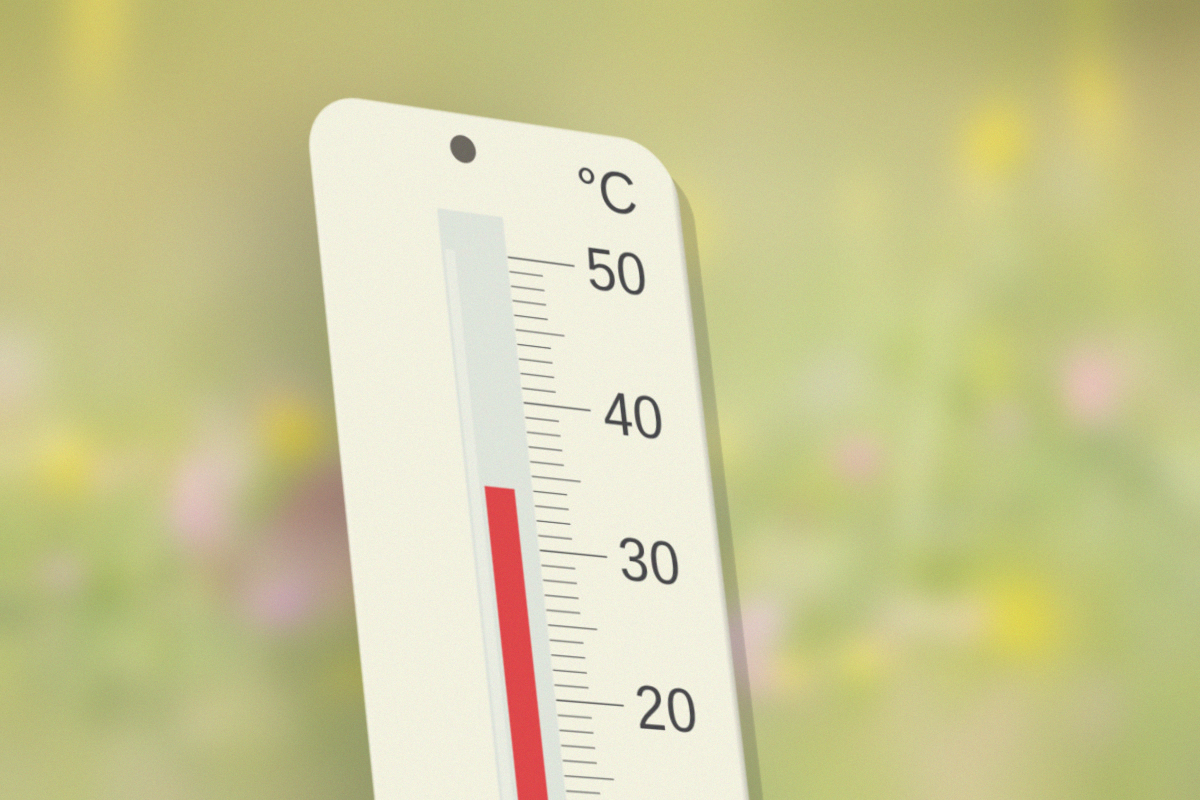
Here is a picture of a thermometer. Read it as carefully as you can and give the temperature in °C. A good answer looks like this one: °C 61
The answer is °C 34
